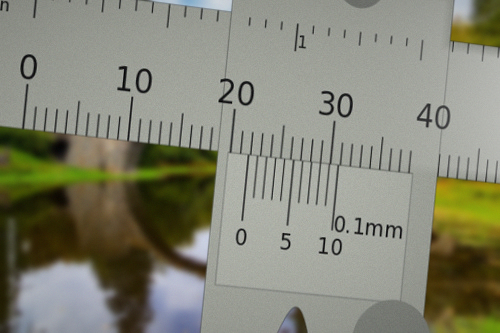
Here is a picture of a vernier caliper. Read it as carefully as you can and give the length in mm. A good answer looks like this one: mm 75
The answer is mm 21.8
